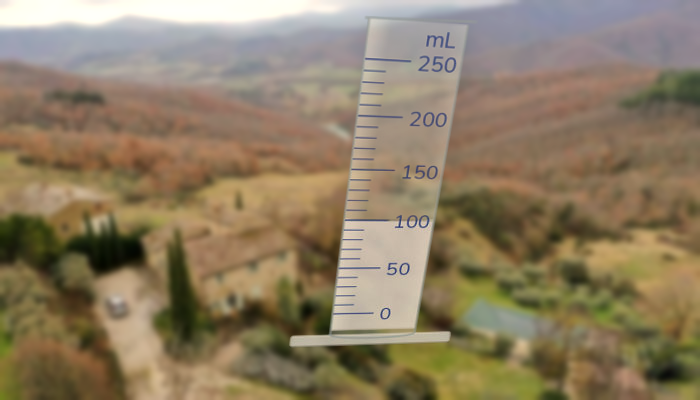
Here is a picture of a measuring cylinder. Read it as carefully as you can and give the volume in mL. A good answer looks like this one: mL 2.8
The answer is mL 100
